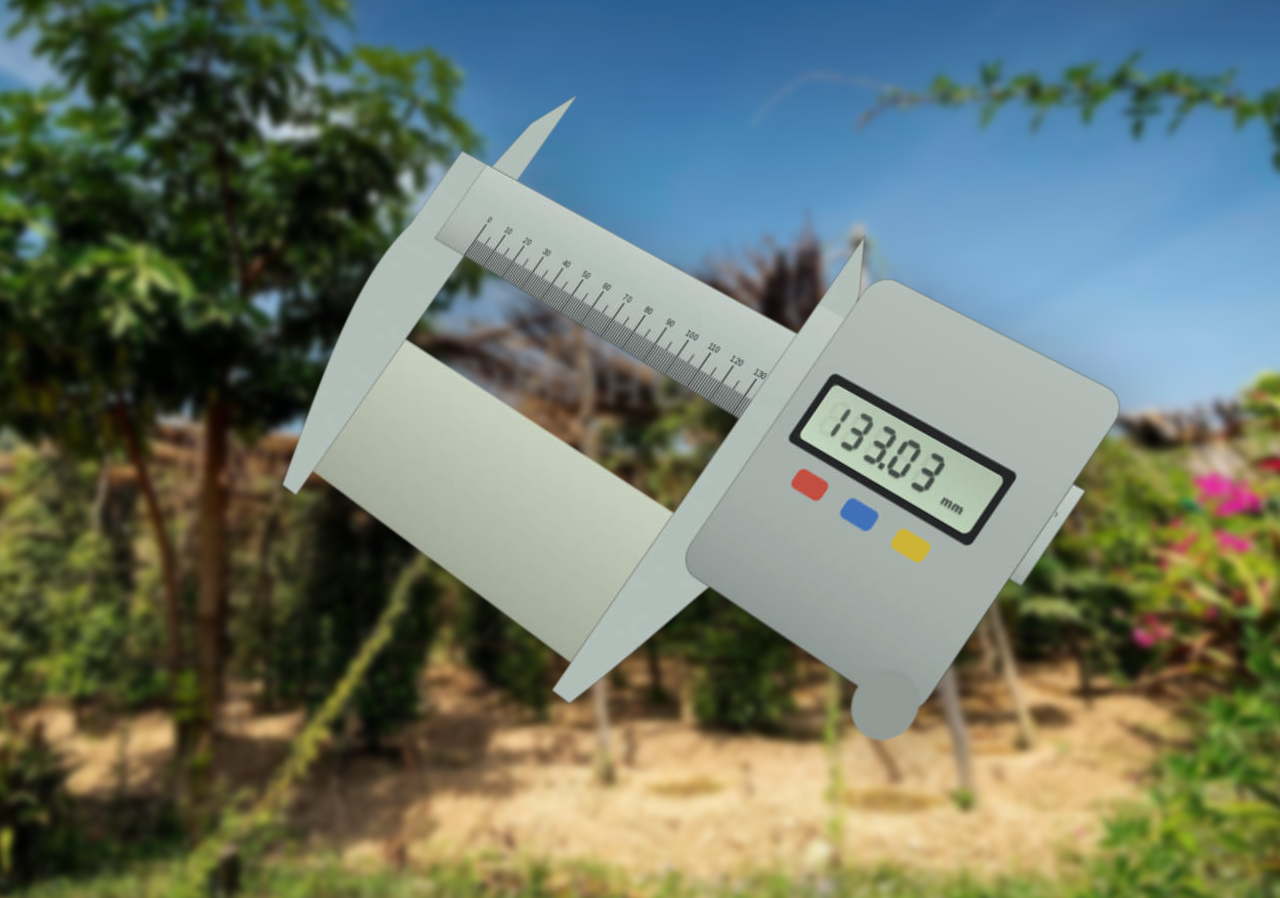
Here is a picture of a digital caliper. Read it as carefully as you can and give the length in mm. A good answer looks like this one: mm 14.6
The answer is mm 133.03
